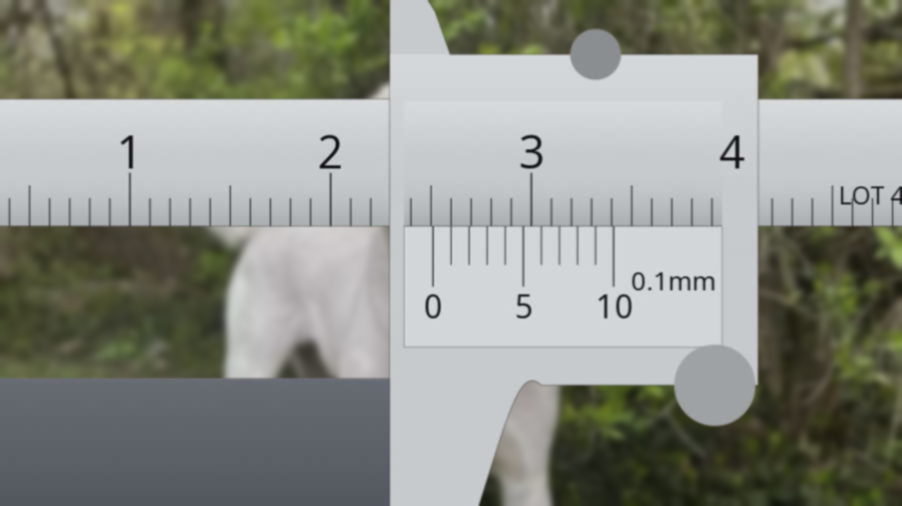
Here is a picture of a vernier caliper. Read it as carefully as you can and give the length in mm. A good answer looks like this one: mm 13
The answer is mm 25.1
